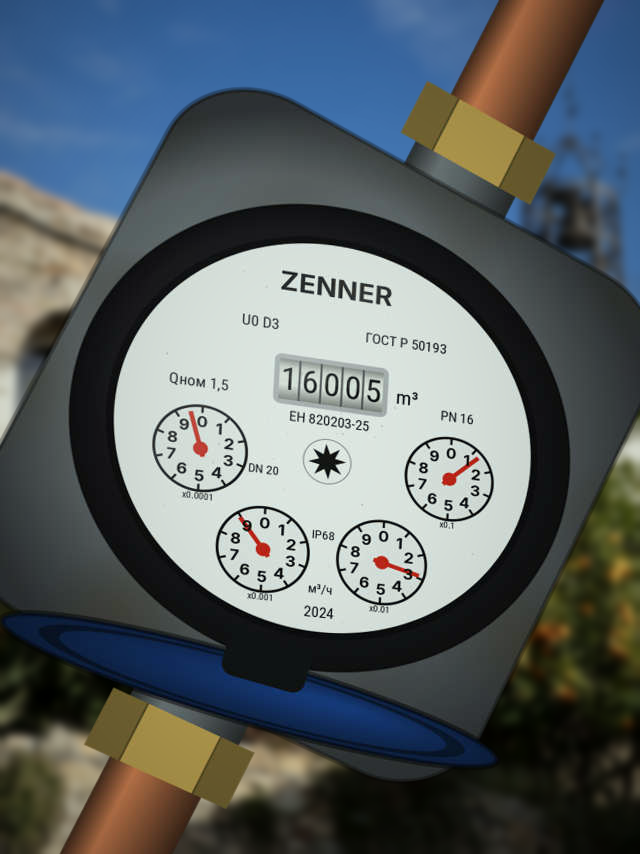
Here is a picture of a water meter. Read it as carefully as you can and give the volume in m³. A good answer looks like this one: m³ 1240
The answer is m³ 16005.1289
